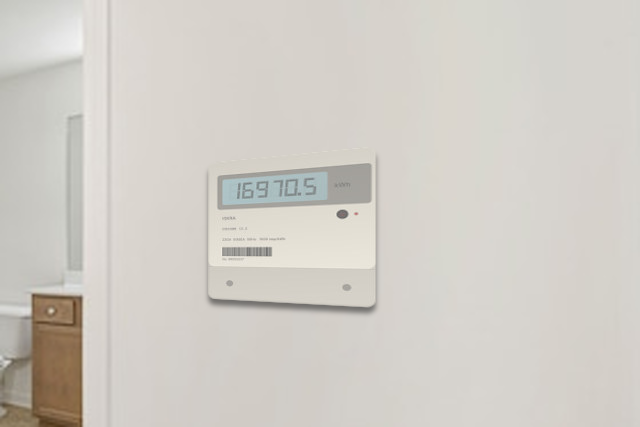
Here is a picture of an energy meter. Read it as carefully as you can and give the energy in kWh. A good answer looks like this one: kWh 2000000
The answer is kWh 16970.5
